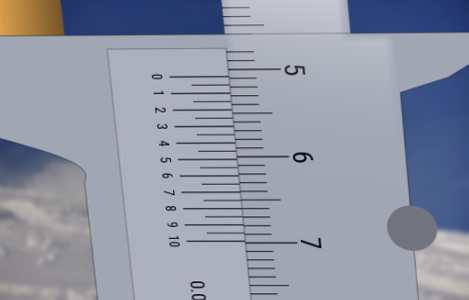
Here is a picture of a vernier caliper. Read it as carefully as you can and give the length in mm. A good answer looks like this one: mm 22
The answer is mm 50.8
